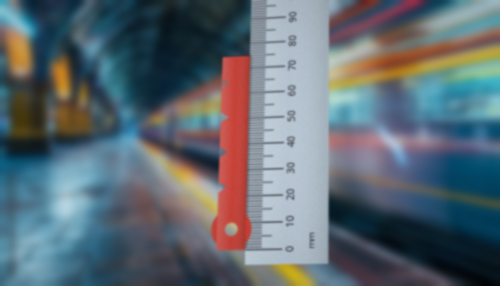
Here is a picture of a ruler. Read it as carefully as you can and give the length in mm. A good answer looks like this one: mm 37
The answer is mm 75
